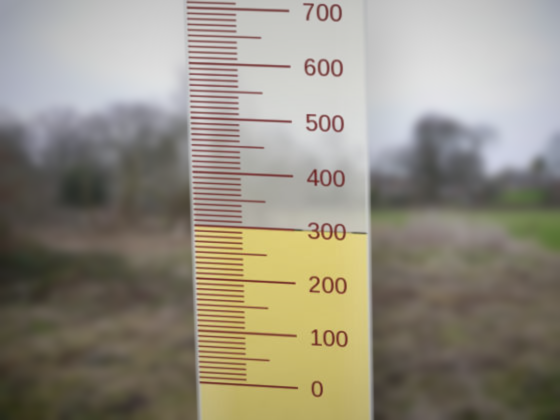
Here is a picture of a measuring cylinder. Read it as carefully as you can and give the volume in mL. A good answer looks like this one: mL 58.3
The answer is mL 300
